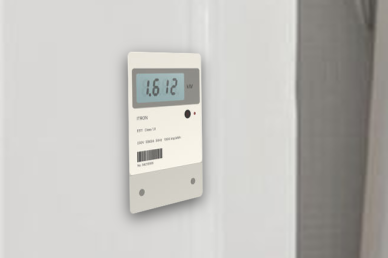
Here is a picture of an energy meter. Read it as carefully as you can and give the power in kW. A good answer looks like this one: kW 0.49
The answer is kW 1.612
